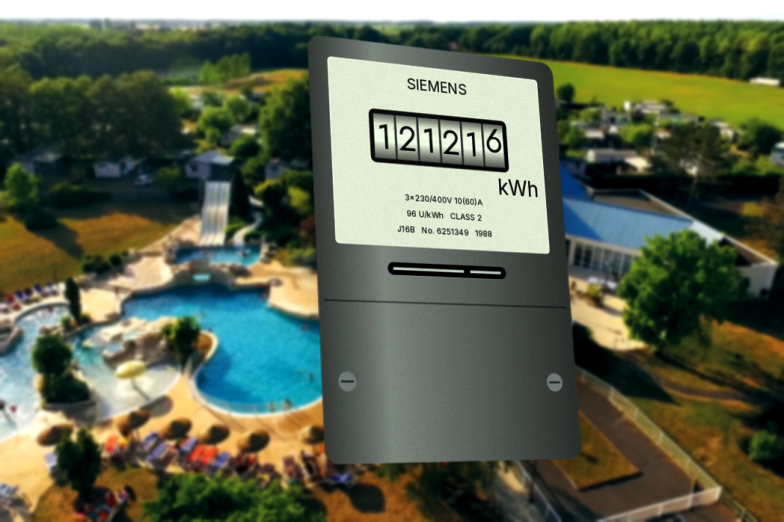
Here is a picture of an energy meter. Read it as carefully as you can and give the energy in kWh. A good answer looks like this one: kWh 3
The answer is kWh 121216
